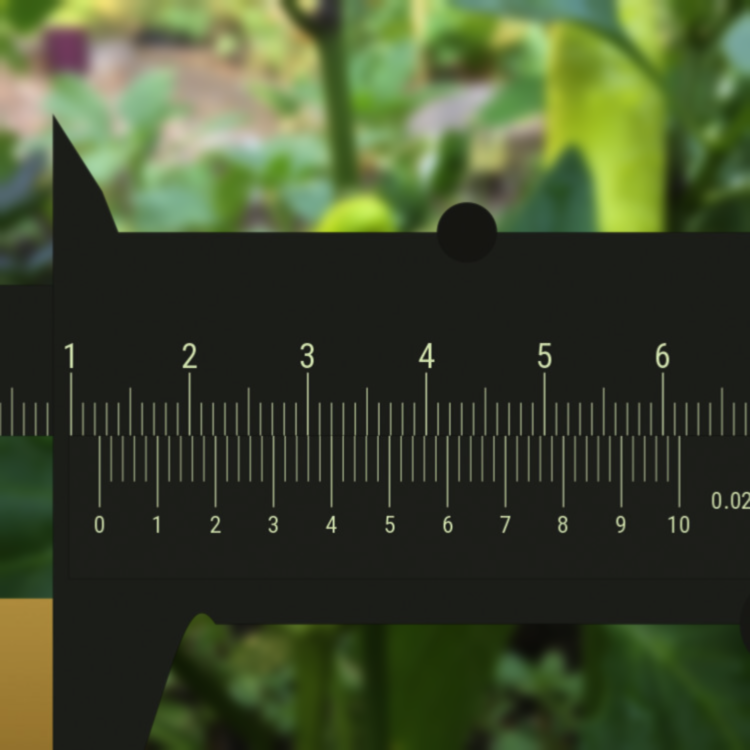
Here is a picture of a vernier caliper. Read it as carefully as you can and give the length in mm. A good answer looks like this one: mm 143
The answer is mm 12.4
